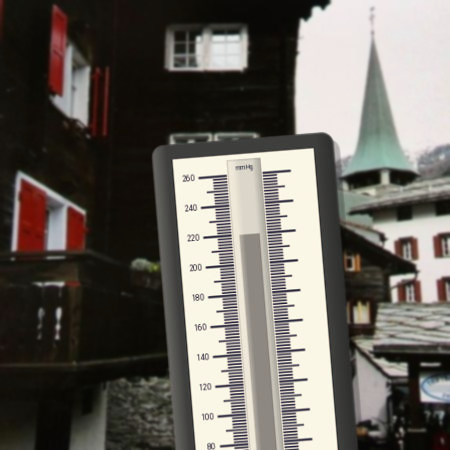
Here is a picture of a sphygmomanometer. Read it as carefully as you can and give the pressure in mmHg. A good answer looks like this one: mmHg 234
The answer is mmHg 220
